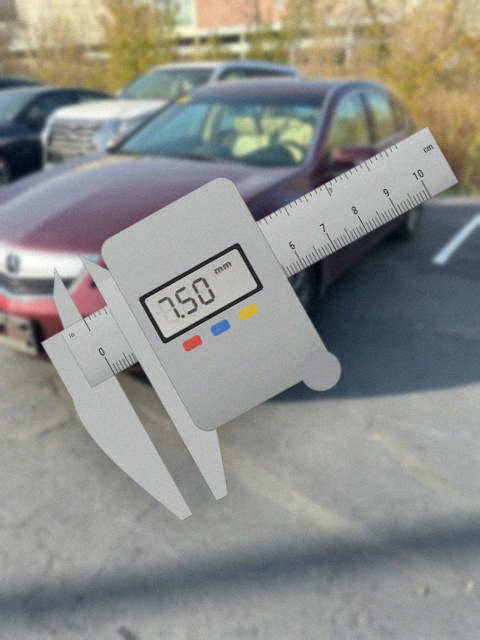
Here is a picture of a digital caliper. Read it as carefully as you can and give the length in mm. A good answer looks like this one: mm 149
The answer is mm 7.50
